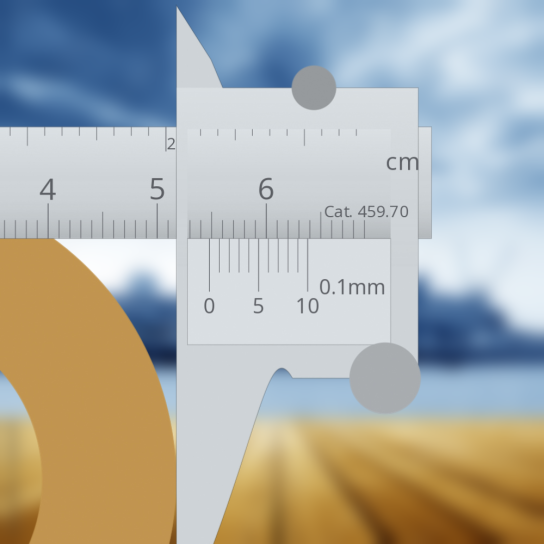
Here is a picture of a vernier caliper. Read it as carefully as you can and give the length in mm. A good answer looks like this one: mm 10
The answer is mm 54.8
